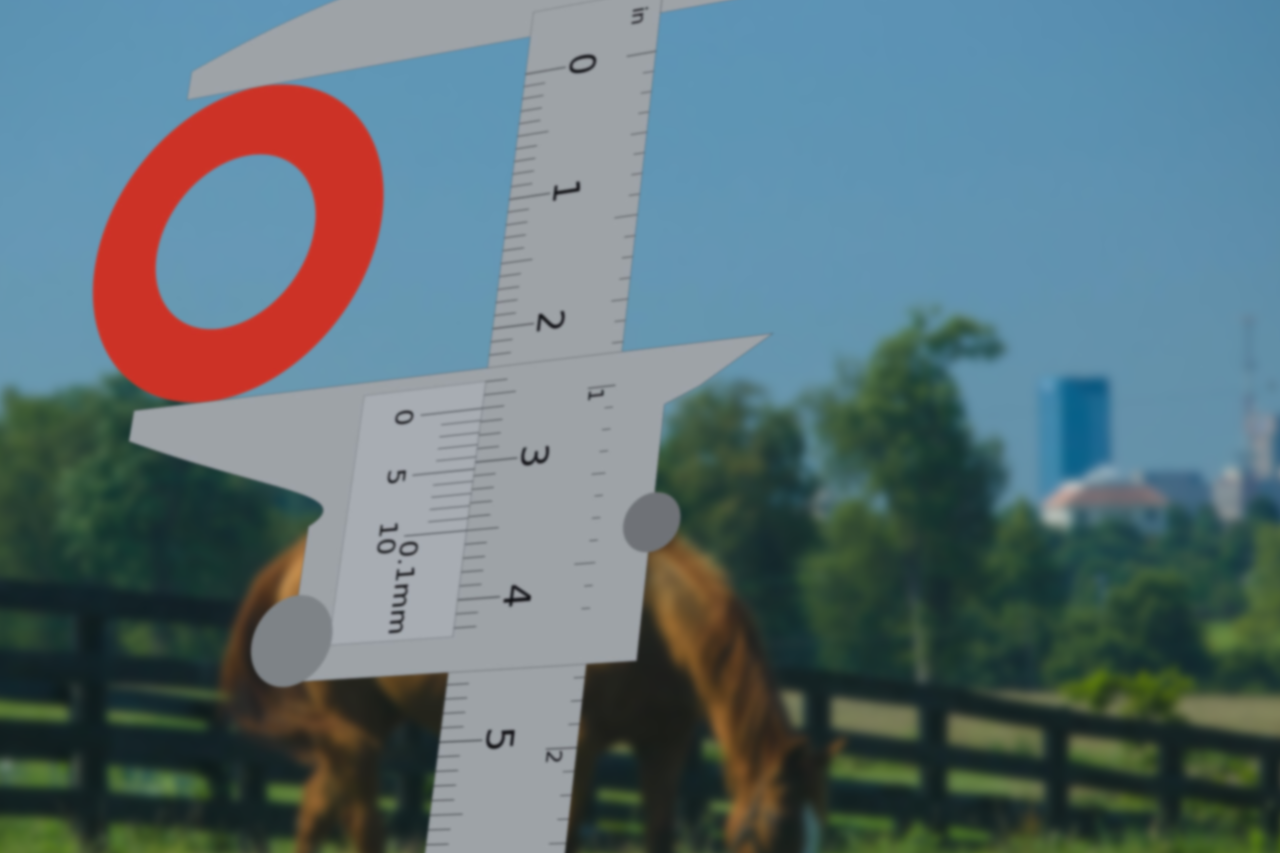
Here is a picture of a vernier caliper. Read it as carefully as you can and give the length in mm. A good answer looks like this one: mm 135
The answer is mm 26.0
